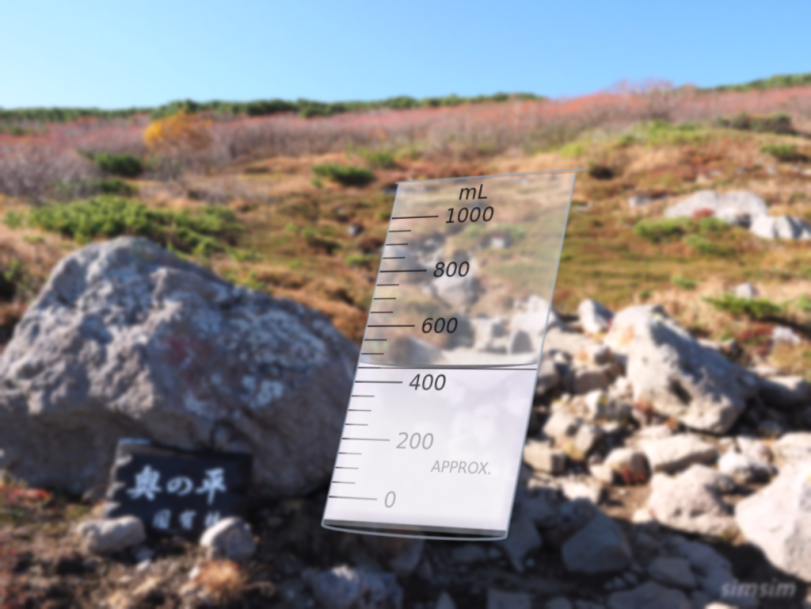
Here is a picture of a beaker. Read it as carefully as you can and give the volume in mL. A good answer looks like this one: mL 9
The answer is mL 450
